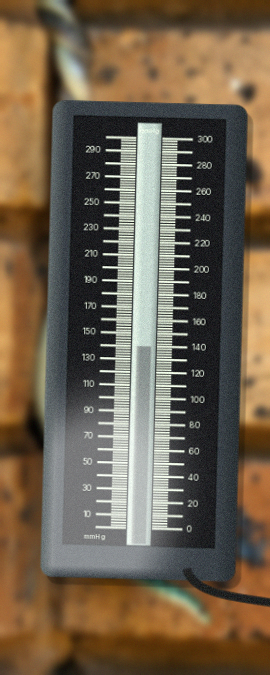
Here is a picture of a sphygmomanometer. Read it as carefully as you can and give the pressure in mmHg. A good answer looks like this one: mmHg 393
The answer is mmHg 140
